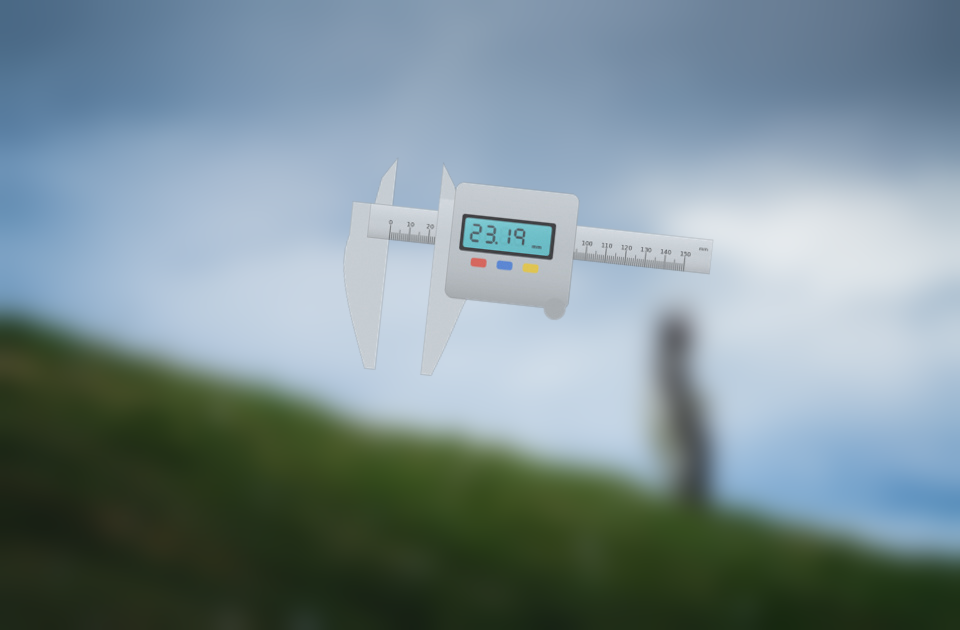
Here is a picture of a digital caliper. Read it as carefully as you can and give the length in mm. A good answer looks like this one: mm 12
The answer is mm 23.19
